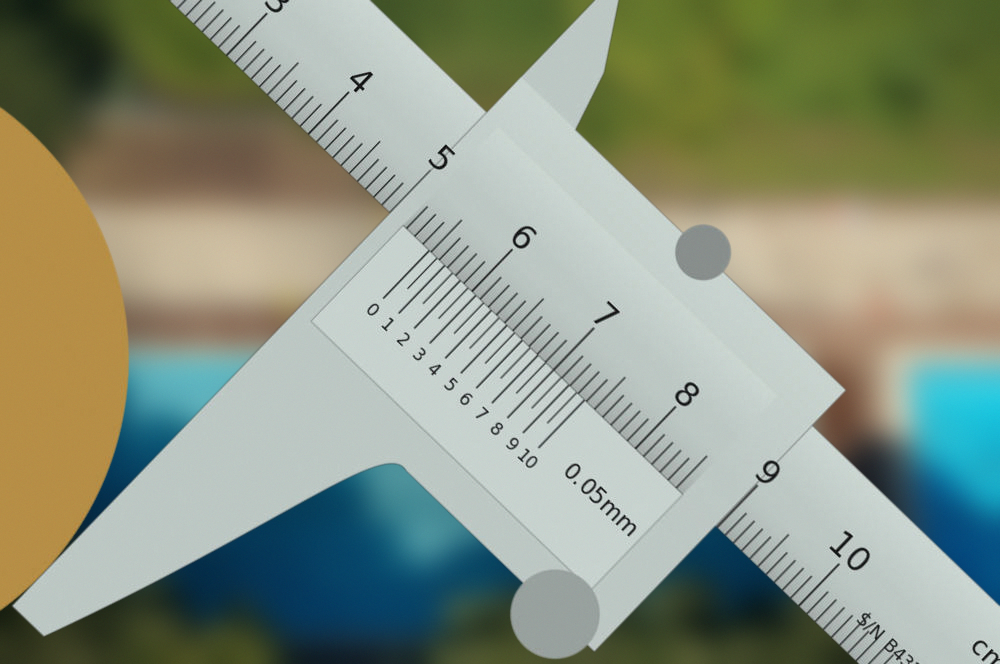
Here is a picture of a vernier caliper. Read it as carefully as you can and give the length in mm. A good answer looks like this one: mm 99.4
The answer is mm 54.8
